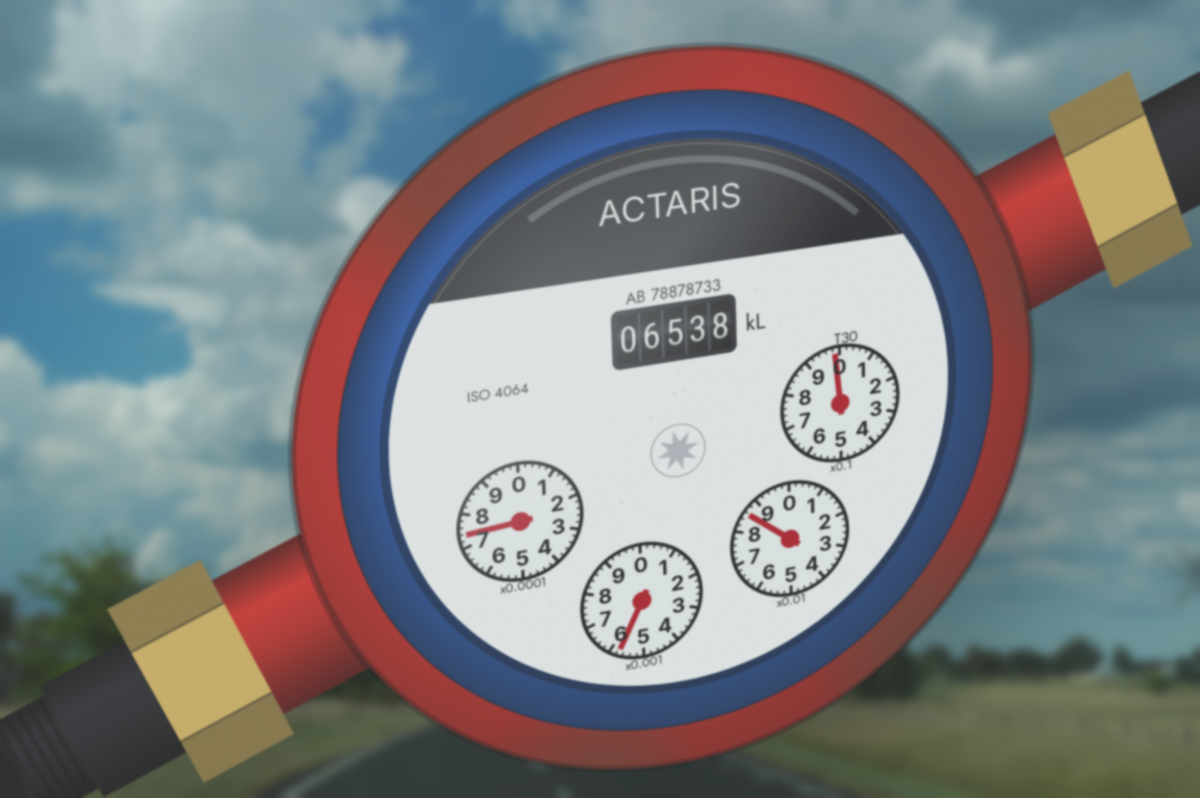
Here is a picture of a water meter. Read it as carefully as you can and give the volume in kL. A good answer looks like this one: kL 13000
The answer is kL 6537.9857
